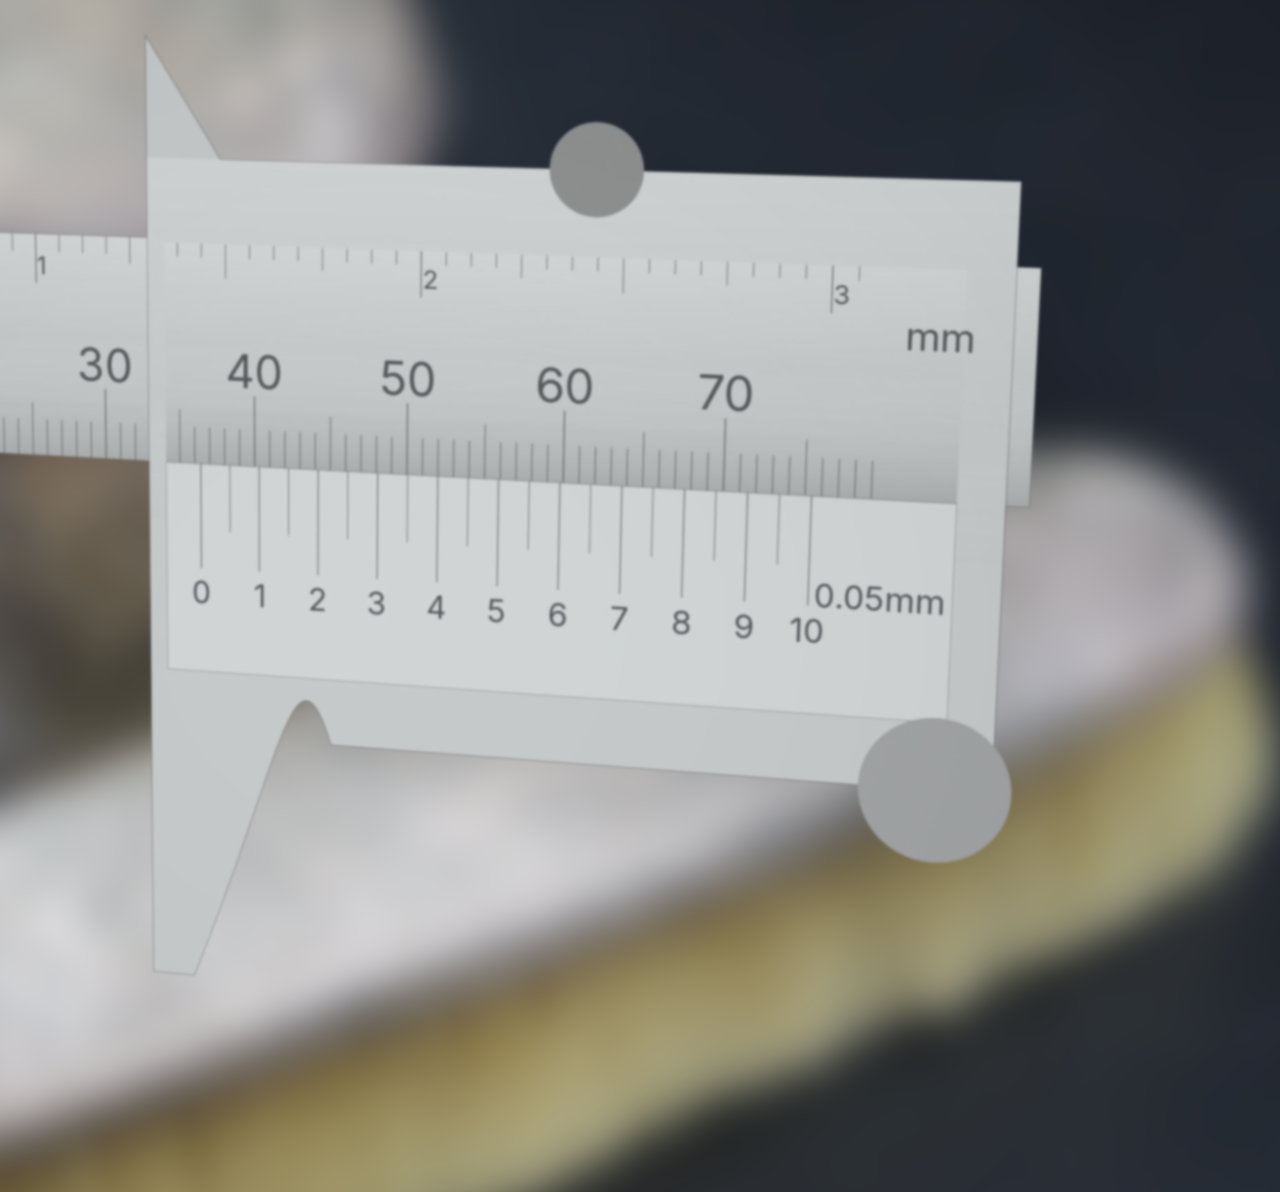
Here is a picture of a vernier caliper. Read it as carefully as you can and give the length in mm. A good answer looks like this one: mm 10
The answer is mm 36.4
